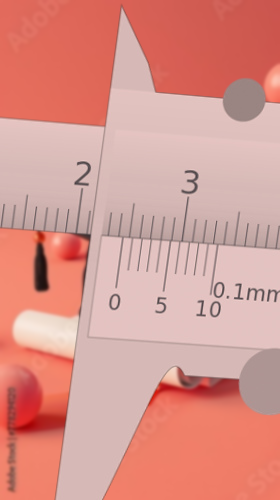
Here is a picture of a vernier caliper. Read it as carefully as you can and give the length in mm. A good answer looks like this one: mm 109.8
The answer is mm 24.4
